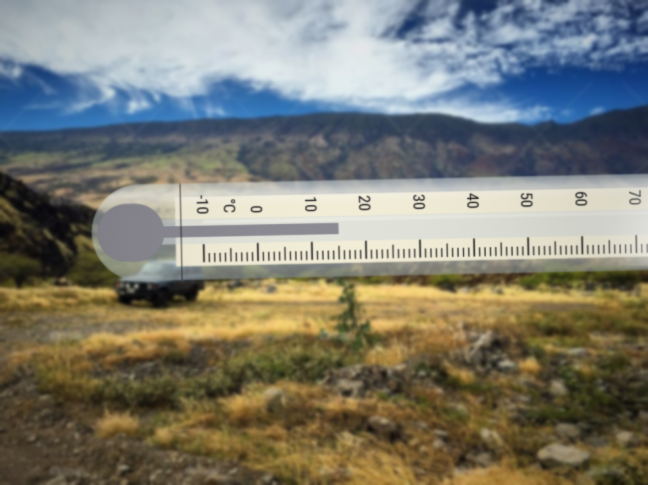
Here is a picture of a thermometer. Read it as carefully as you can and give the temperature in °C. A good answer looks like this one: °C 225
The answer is °C 15
